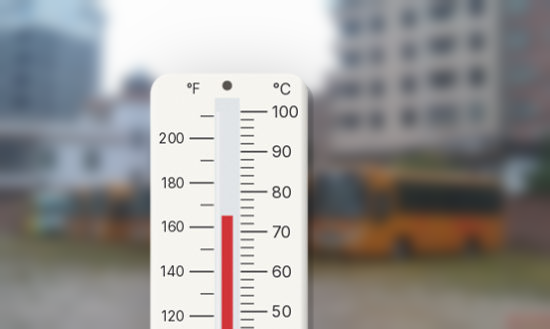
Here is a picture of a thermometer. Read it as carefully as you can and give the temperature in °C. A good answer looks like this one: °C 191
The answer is °C 74
